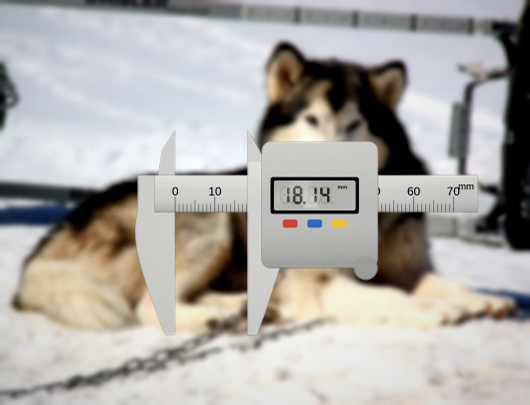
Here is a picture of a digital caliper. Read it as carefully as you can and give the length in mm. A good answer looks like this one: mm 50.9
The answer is mm 18.14
